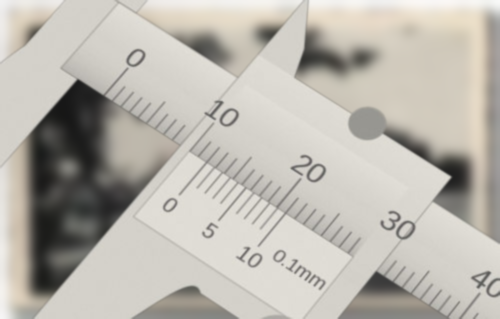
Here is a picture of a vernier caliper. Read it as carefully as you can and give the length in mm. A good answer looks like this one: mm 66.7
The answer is mm 12.0
